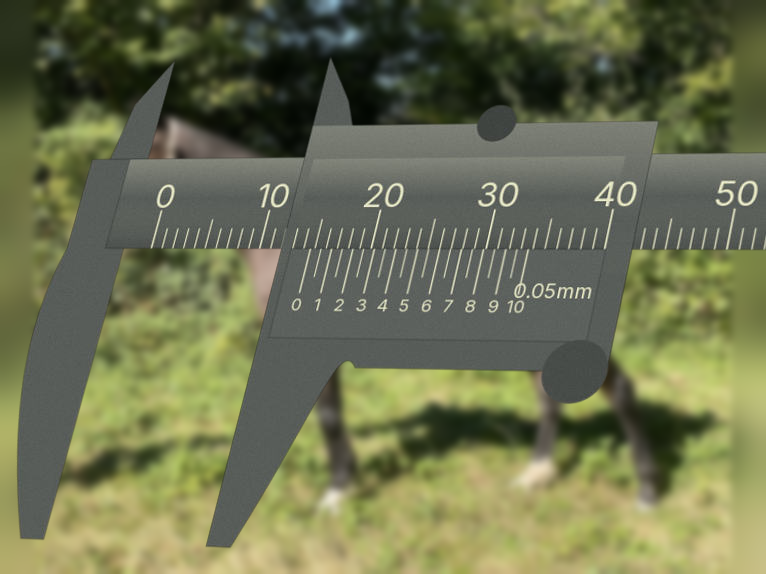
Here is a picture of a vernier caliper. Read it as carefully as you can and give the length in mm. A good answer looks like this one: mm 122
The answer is mm 14.6
